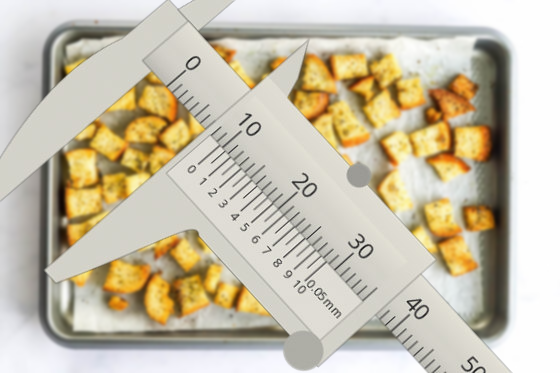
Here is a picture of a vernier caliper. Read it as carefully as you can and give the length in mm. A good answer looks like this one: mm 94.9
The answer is mm 9.6
